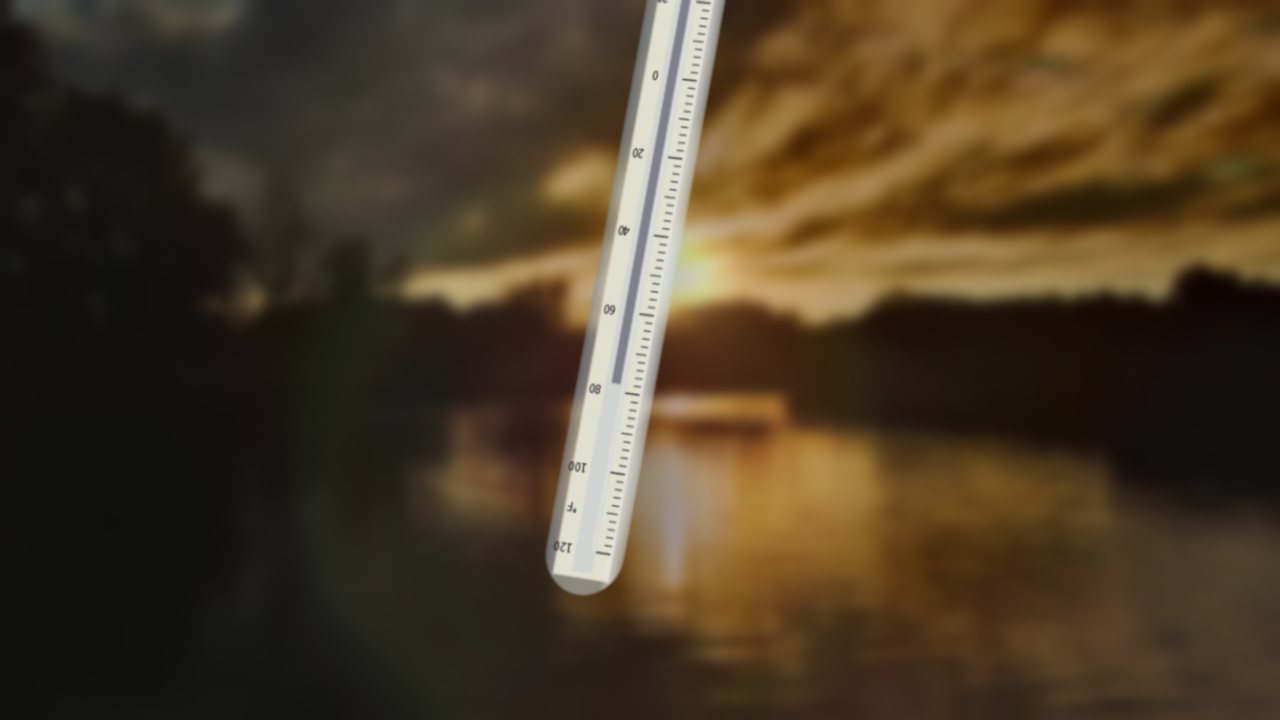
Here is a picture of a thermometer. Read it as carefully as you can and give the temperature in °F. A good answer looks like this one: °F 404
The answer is °F 78
